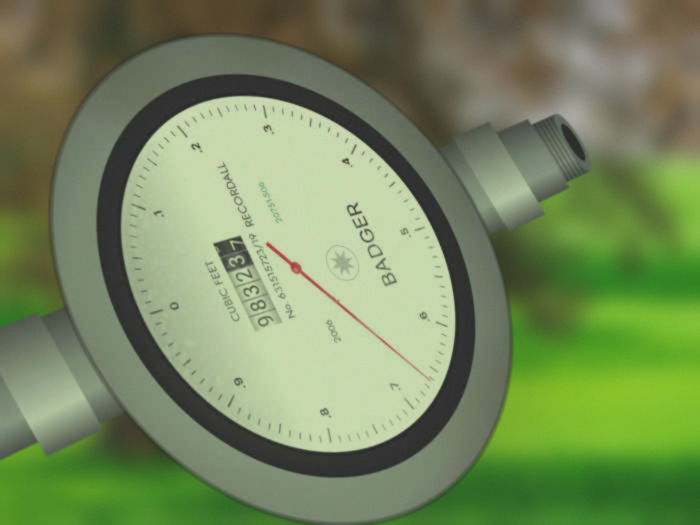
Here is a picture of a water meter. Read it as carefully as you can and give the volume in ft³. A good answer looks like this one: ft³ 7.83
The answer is ft³ 983236.66
